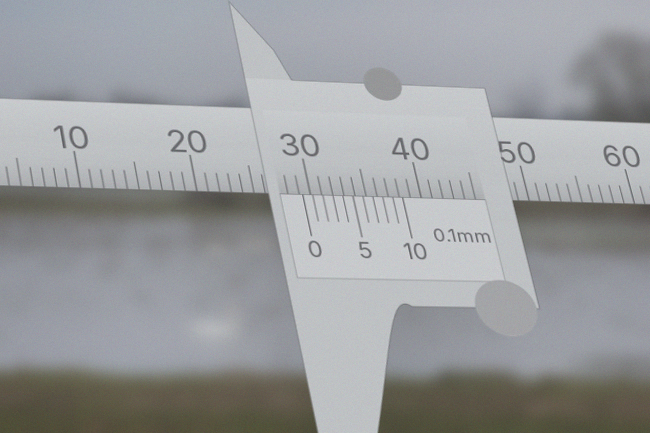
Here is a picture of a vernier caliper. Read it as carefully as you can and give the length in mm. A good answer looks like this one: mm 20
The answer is mm 29.3
